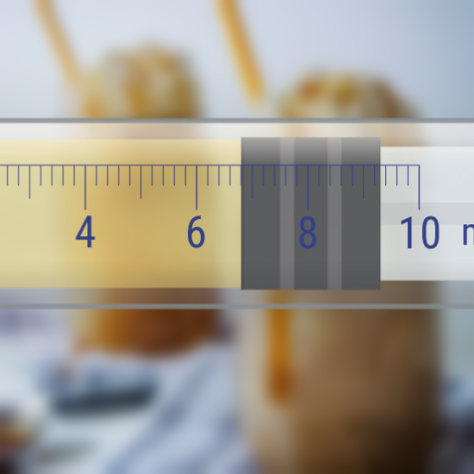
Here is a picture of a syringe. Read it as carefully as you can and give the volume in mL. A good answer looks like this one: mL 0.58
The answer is mL 6.8
